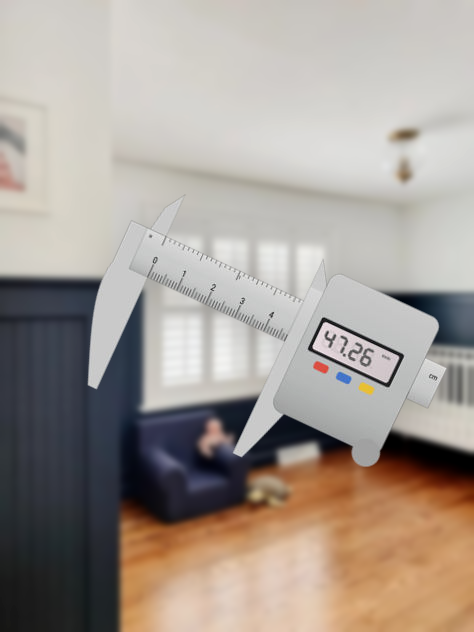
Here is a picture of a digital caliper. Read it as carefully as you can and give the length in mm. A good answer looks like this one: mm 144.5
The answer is mm 47.26
